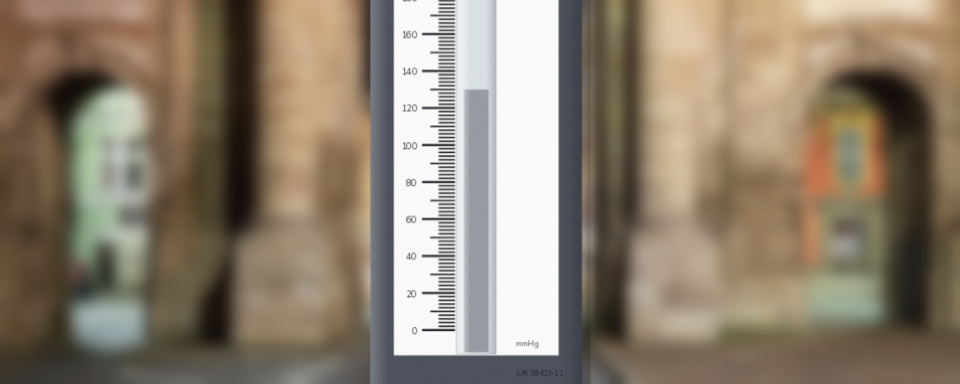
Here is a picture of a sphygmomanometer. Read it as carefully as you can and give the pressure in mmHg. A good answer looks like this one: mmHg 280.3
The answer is mmHg 130
